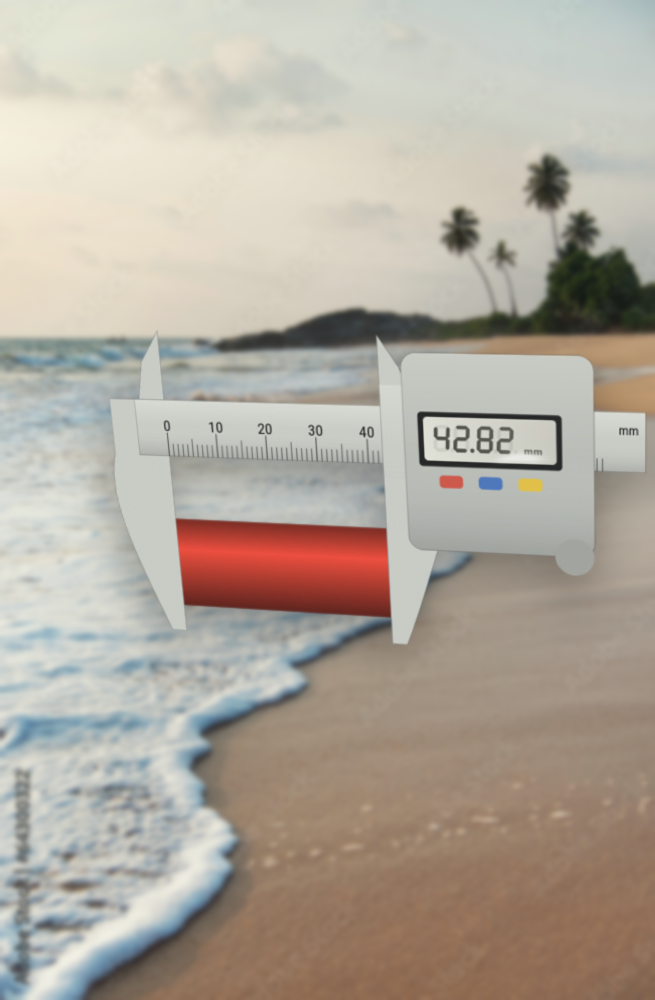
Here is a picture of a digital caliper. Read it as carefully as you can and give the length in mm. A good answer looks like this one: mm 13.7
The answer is mm 42.82
